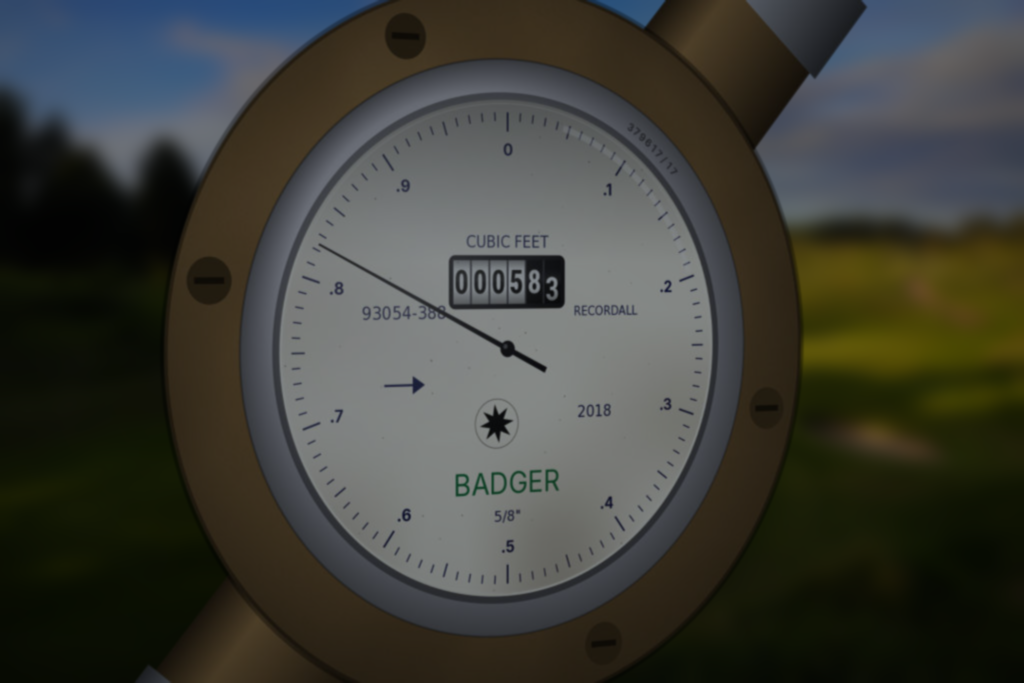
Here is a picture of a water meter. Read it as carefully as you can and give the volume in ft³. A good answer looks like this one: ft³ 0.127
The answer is ft³ 582.82
